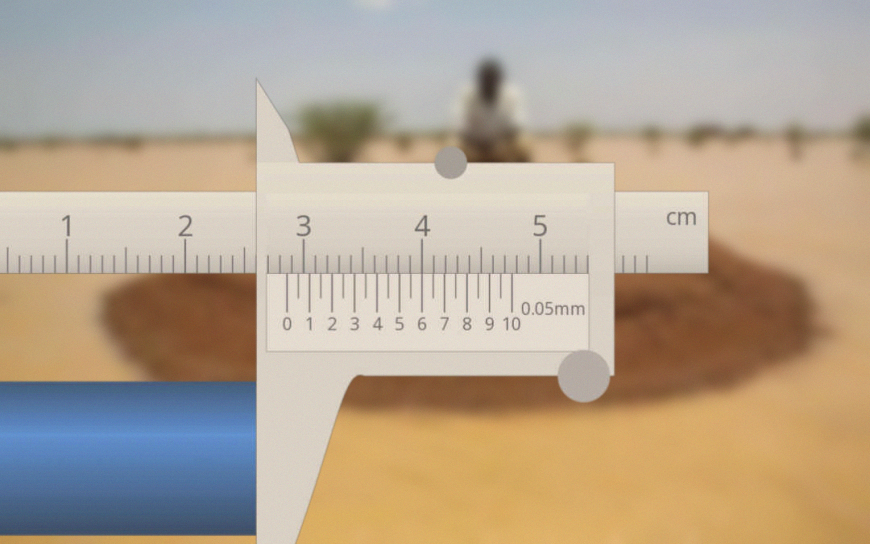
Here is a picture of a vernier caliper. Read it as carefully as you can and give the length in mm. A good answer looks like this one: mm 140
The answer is mm 28.6
